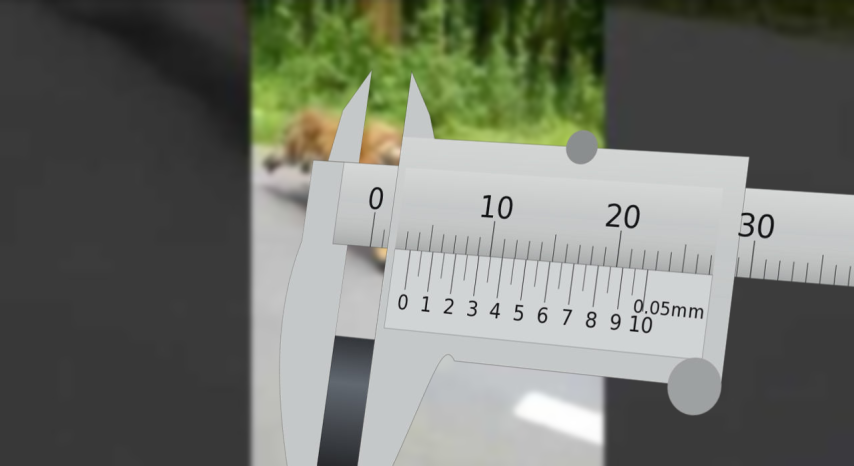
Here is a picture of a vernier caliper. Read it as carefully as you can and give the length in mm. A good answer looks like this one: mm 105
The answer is mm 3.4
